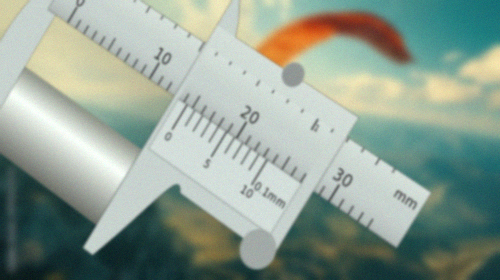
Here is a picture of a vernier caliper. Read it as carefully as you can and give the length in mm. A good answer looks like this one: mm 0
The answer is mm 14.4
